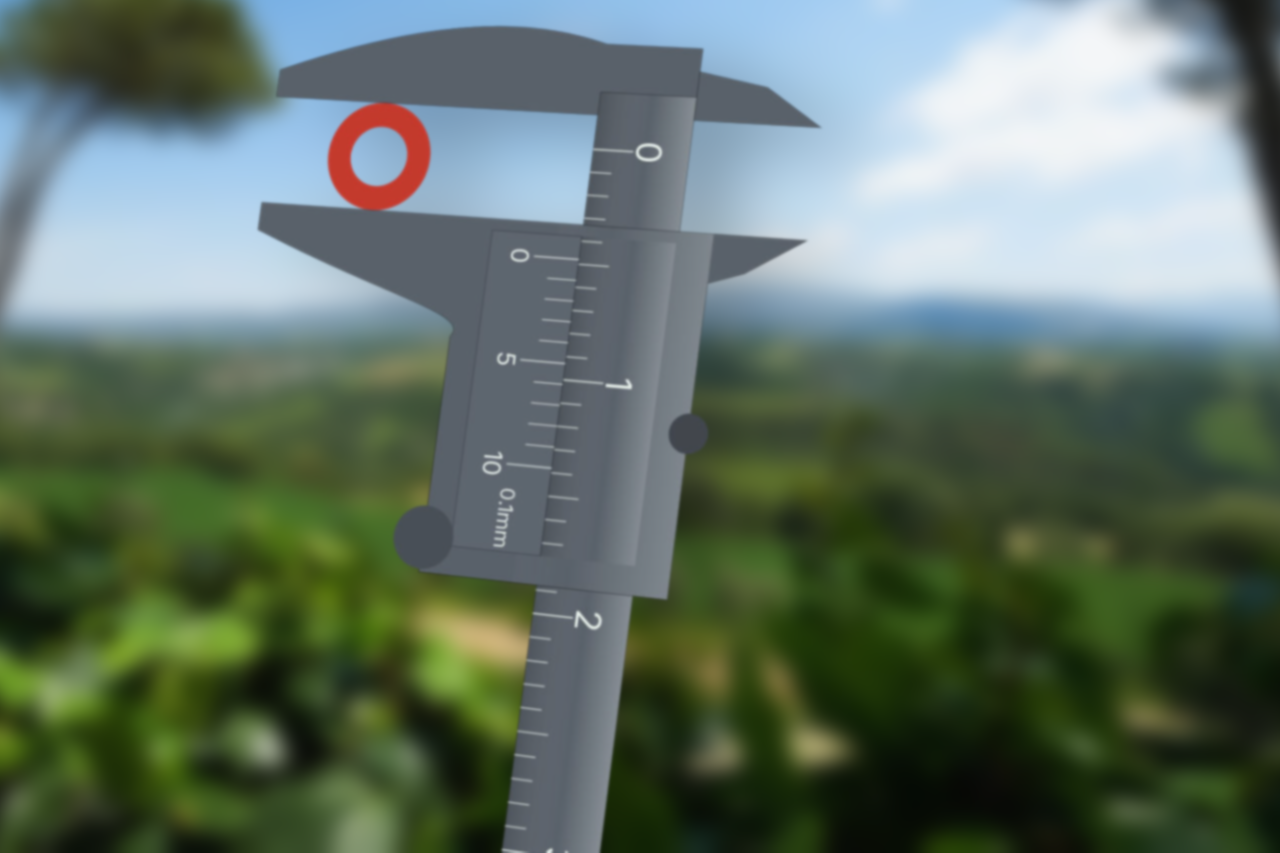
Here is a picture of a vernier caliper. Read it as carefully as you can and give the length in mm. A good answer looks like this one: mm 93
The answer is mm 4.8
